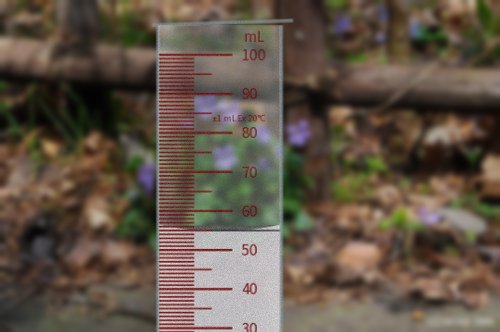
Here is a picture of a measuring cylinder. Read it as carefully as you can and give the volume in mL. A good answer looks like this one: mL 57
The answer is mL 55
